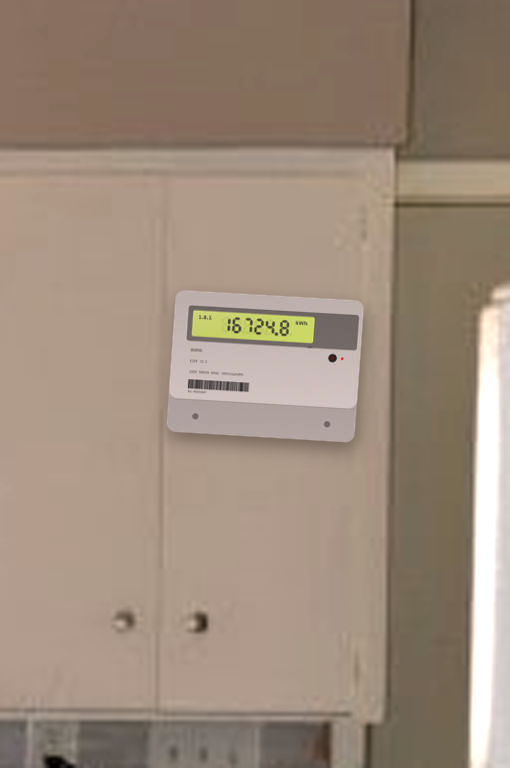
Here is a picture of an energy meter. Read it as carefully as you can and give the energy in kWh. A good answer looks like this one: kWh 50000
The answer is kWh 16724.8
